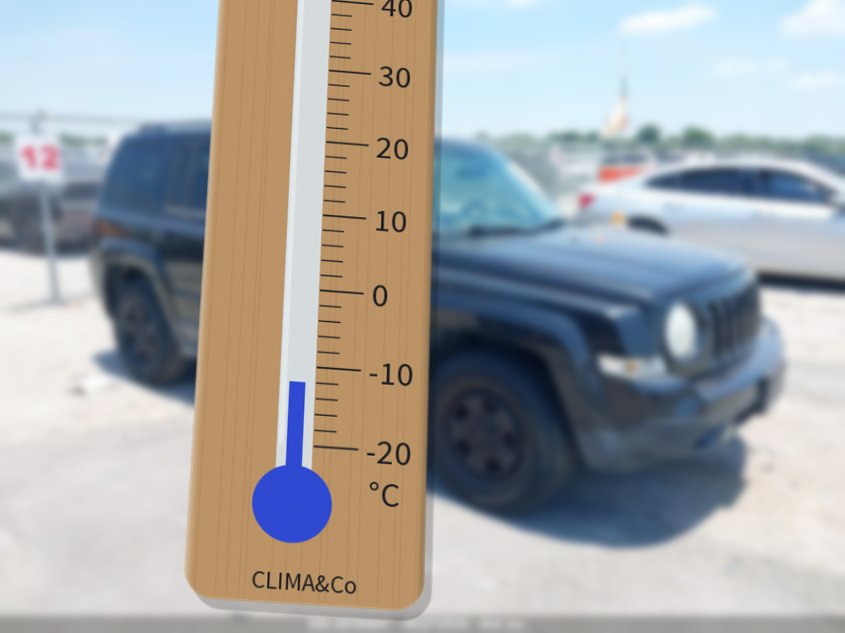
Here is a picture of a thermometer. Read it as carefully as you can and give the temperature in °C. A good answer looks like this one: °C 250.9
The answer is °C -12
